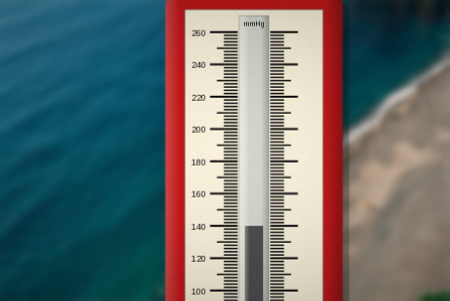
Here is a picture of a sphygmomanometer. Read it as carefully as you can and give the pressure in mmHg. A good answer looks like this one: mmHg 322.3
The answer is mmHg 140
